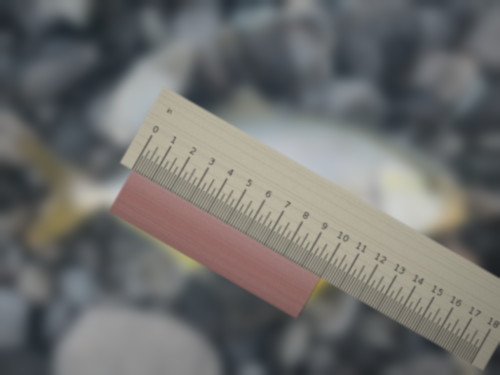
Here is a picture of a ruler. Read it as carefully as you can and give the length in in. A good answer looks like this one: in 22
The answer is in 10
